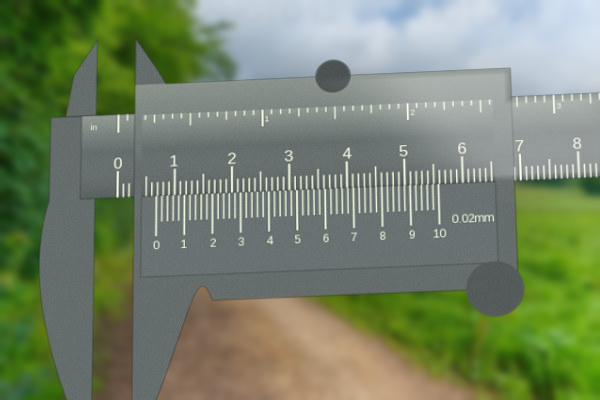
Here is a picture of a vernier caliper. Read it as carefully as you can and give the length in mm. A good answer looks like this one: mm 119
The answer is mm 6.8
